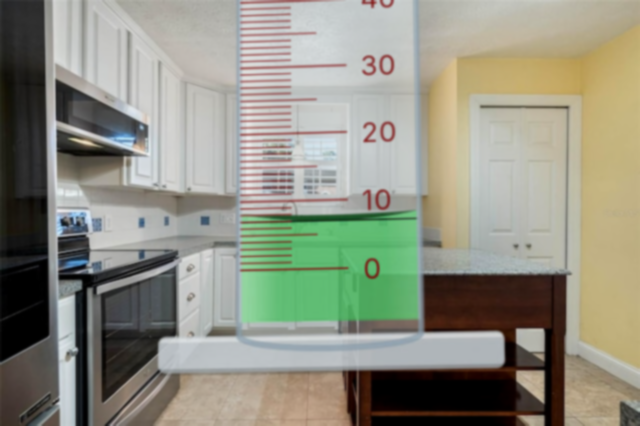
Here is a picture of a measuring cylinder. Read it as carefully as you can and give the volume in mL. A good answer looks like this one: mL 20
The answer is mL 7
